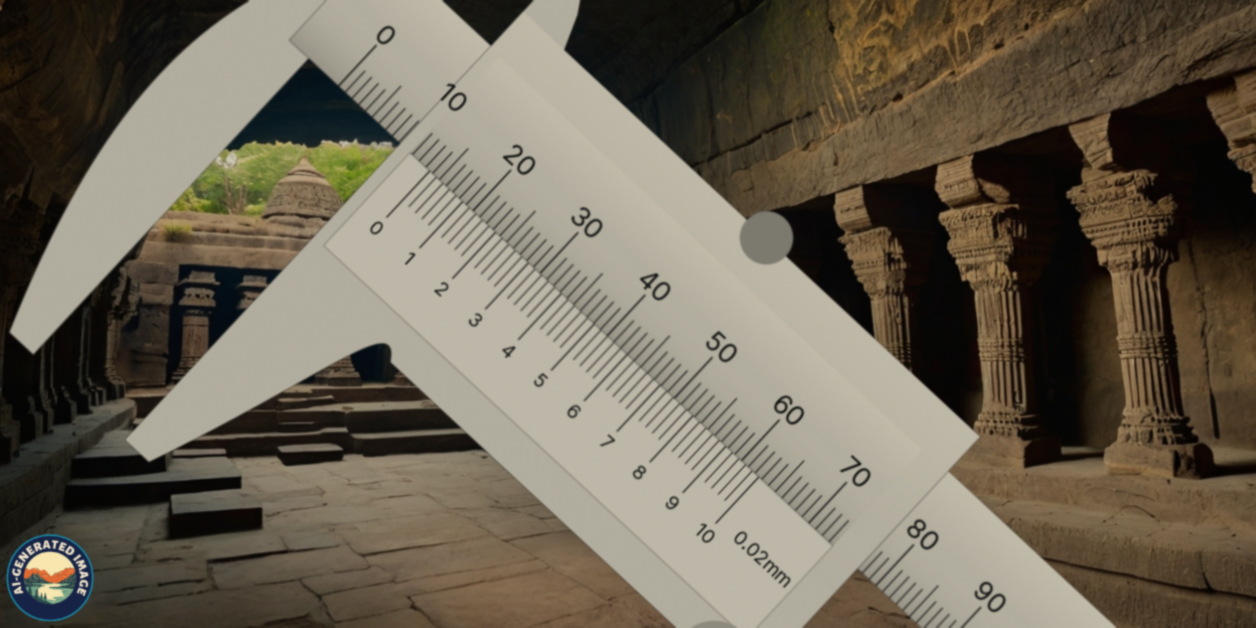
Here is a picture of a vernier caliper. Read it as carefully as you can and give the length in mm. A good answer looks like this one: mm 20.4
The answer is mm 13.6
